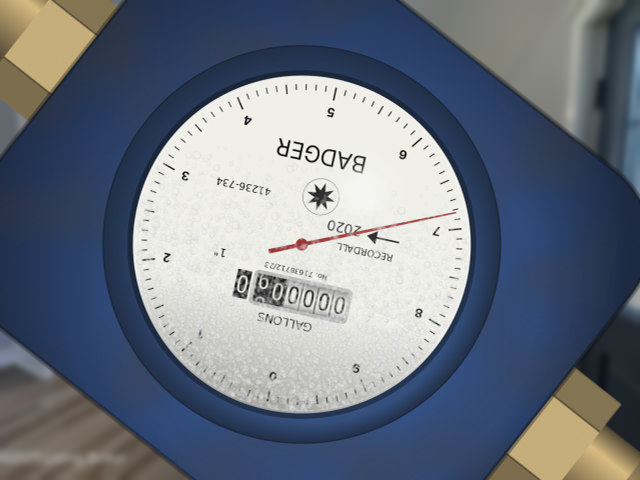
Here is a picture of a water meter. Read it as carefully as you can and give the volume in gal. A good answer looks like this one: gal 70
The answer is gal 86.8
